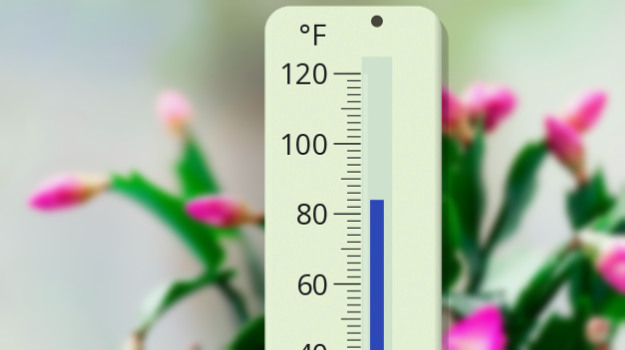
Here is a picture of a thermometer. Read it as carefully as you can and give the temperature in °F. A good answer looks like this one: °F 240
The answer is °F 84
